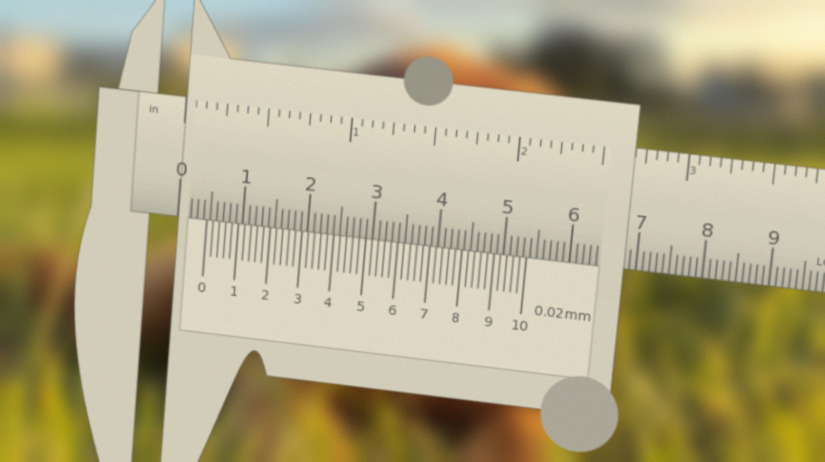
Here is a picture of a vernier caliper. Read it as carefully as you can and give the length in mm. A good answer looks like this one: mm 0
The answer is mm 4.5
